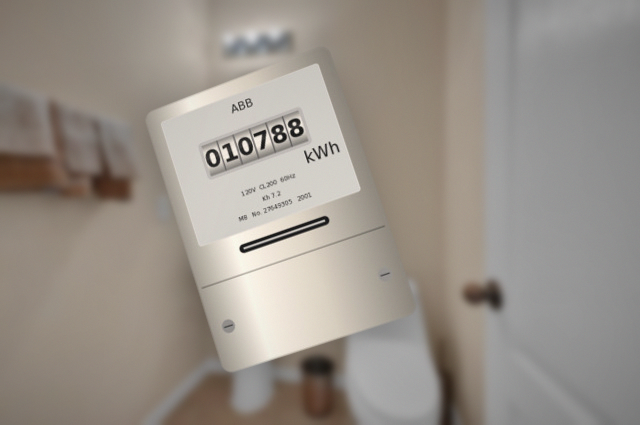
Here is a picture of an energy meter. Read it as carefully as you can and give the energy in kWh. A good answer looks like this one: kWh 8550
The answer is kWh 10788
